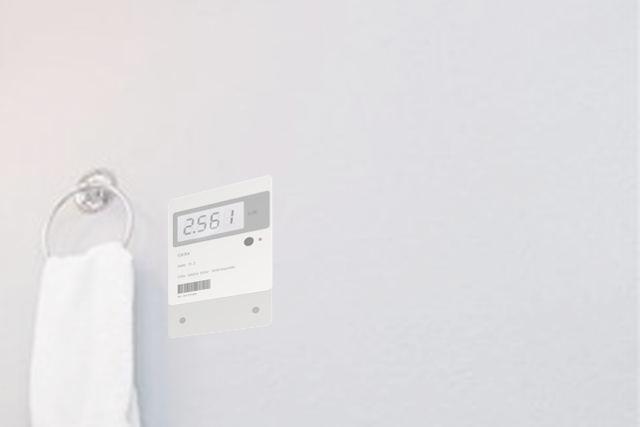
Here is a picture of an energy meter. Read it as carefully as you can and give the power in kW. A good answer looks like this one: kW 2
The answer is kW 2.561
